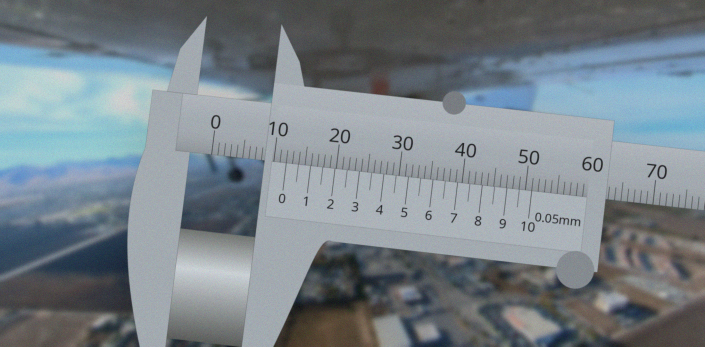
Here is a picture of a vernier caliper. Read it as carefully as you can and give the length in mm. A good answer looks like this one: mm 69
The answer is mm 12.0
